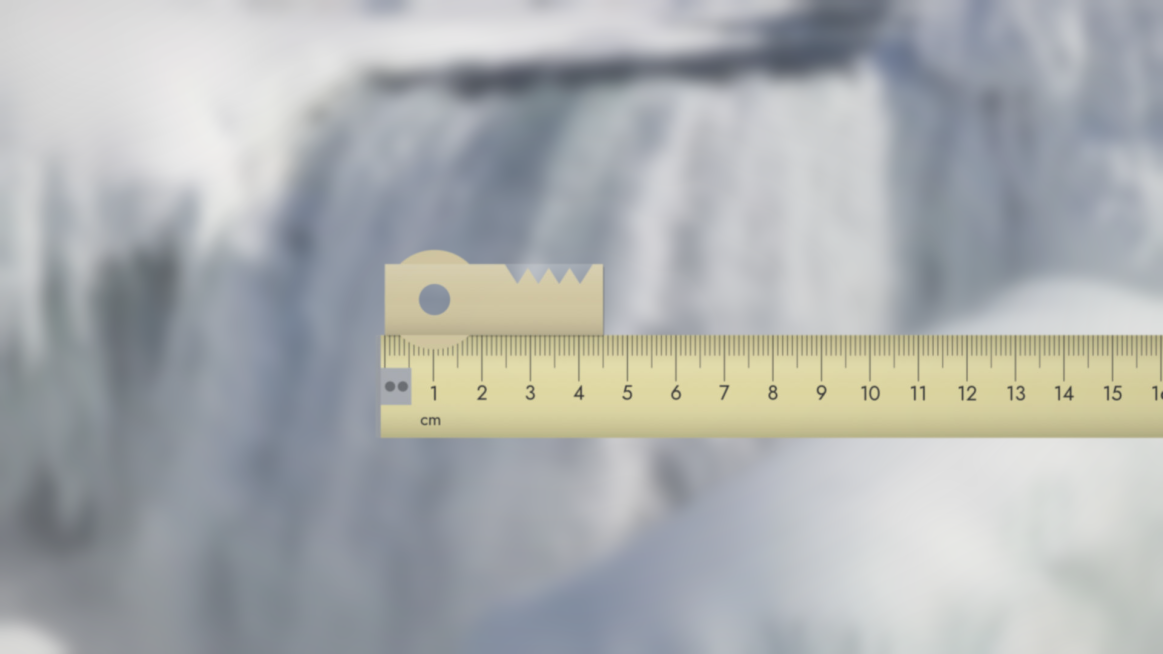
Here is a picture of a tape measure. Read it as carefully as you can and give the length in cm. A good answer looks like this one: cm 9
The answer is cm 4.5
